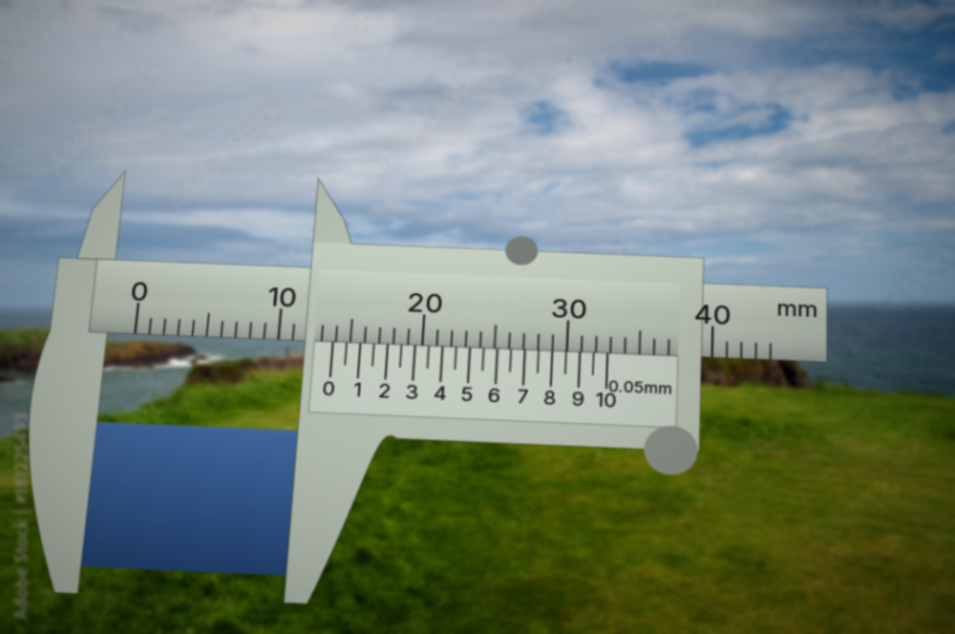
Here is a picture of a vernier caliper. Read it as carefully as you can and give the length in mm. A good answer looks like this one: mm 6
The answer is mm 13.8
